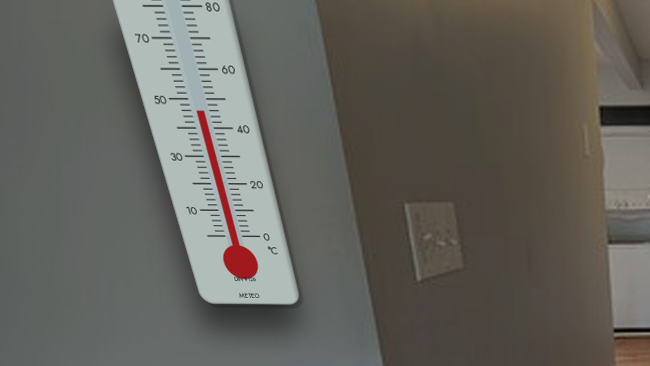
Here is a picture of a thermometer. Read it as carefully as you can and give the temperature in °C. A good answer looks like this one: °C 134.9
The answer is °C 46
